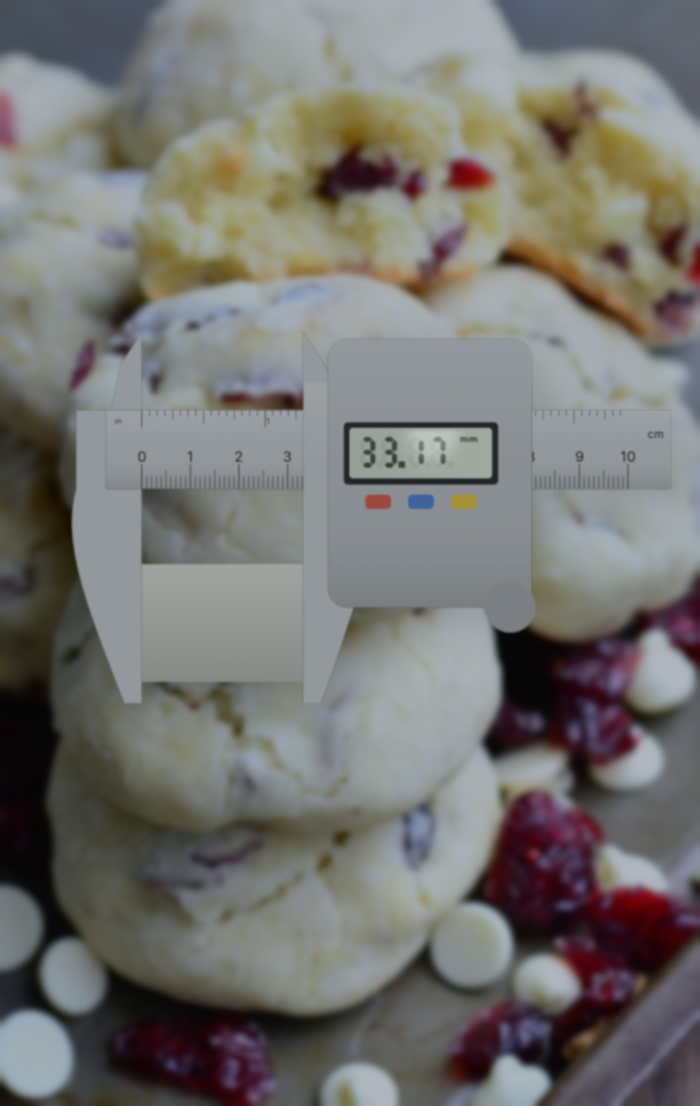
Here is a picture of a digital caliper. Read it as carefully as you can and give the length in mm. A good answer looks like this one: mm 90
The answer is mm 33.17
